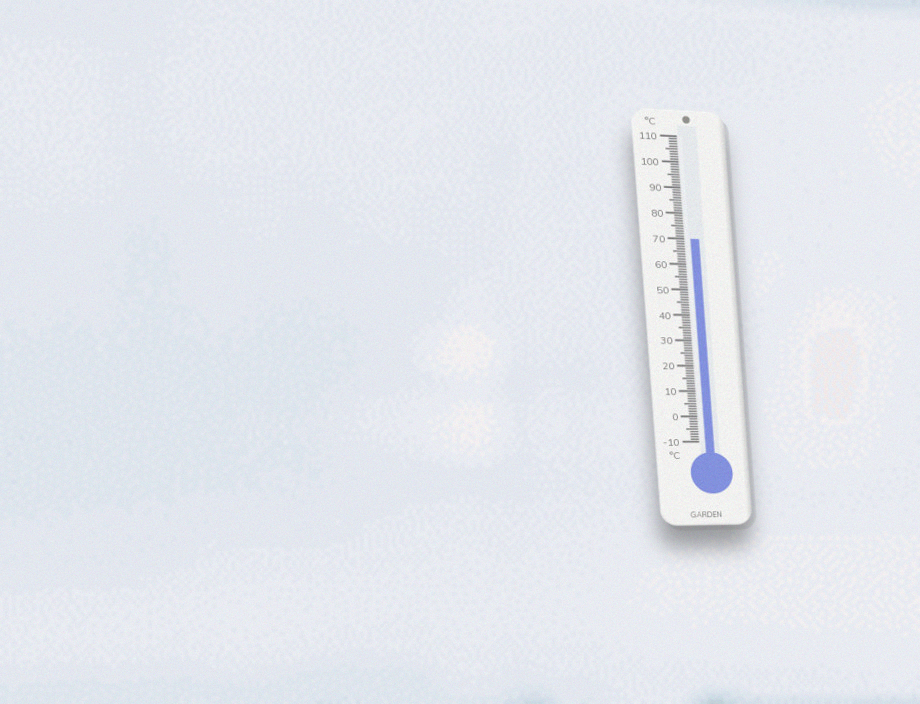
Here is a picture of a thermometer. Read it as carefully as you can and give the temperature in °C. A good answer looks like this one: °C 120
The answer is °C 70
